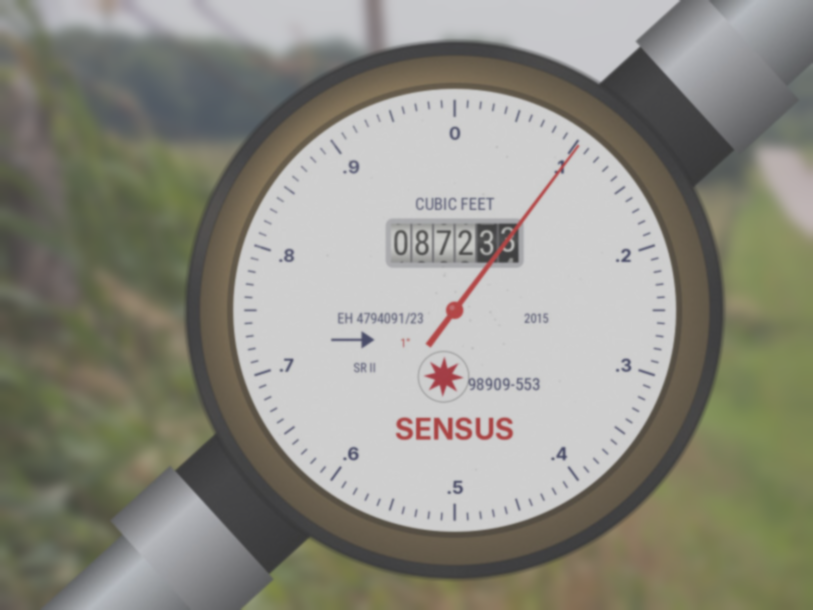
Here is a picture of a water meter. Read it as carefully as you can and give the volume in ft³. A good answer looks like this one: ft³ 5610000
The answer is ft³ 87233.10
